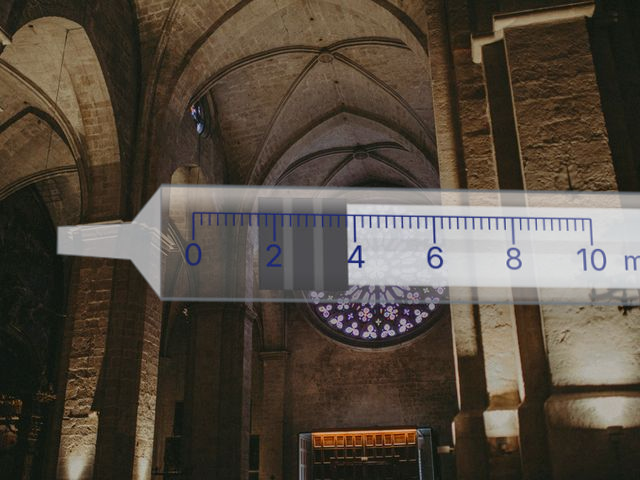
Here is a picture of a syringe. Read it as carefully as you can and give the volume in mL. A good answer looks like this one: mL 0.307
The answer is mL 1.6
